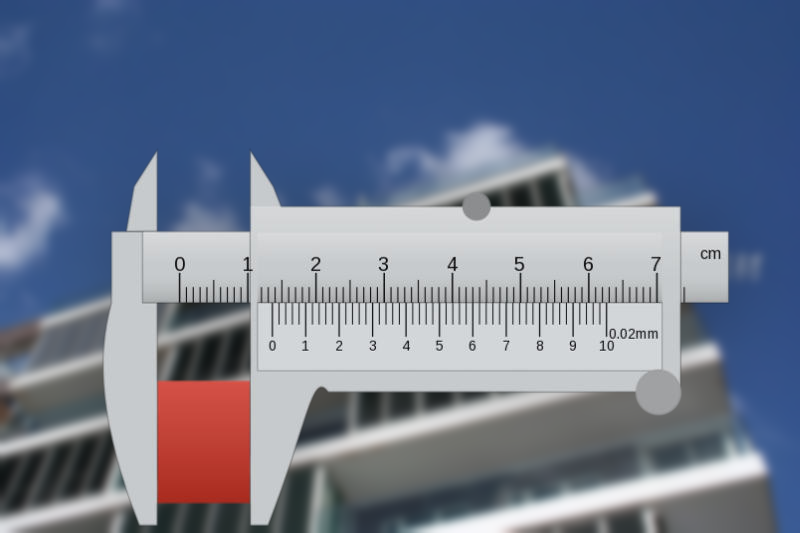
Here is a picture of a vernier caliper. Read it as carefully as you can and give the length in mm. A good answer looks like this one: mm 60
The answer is mm 13.6
